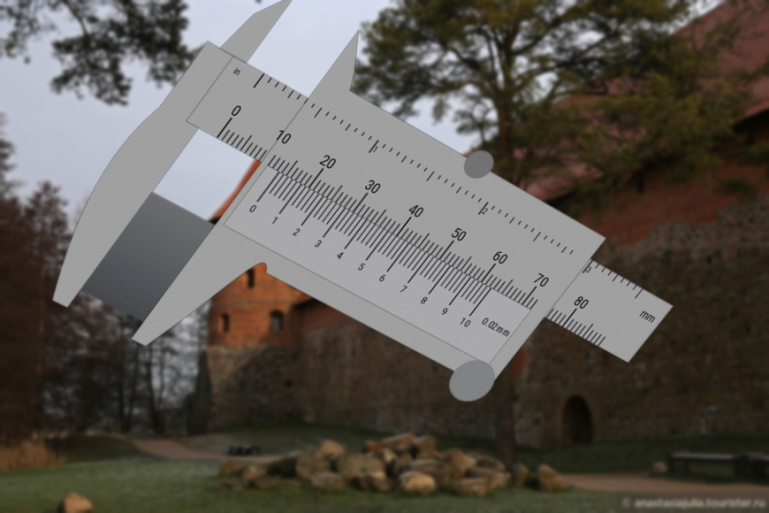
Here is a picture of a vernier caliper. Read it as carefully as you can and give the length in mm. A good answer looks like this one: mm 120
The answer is mm 13.5
